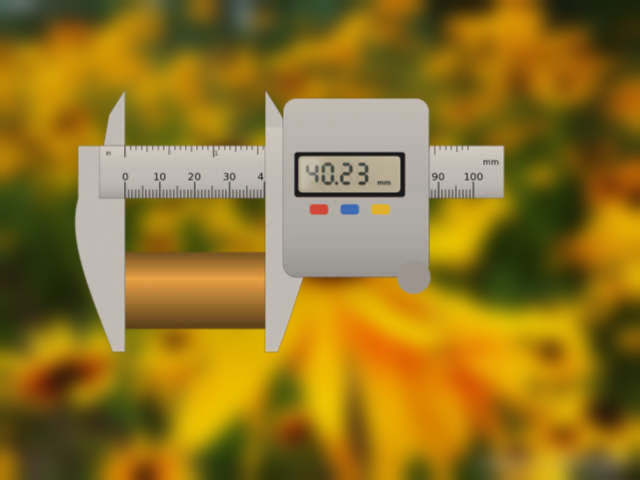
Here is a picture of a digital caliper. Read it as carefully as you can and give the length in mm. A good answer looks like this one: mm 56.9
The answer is mm 40.23
